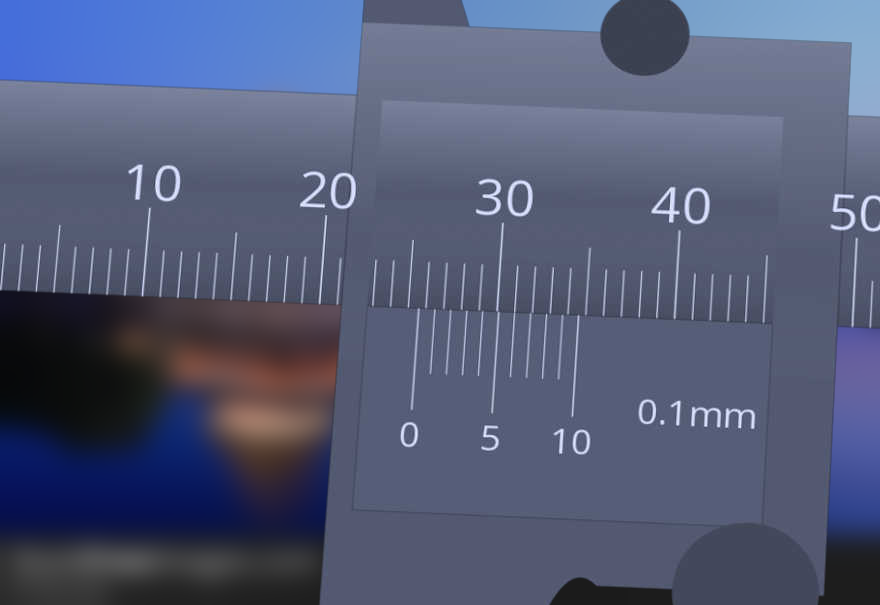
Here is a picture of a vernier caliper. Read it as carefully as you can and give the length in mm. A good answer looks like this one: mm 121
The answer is mm 25.6
